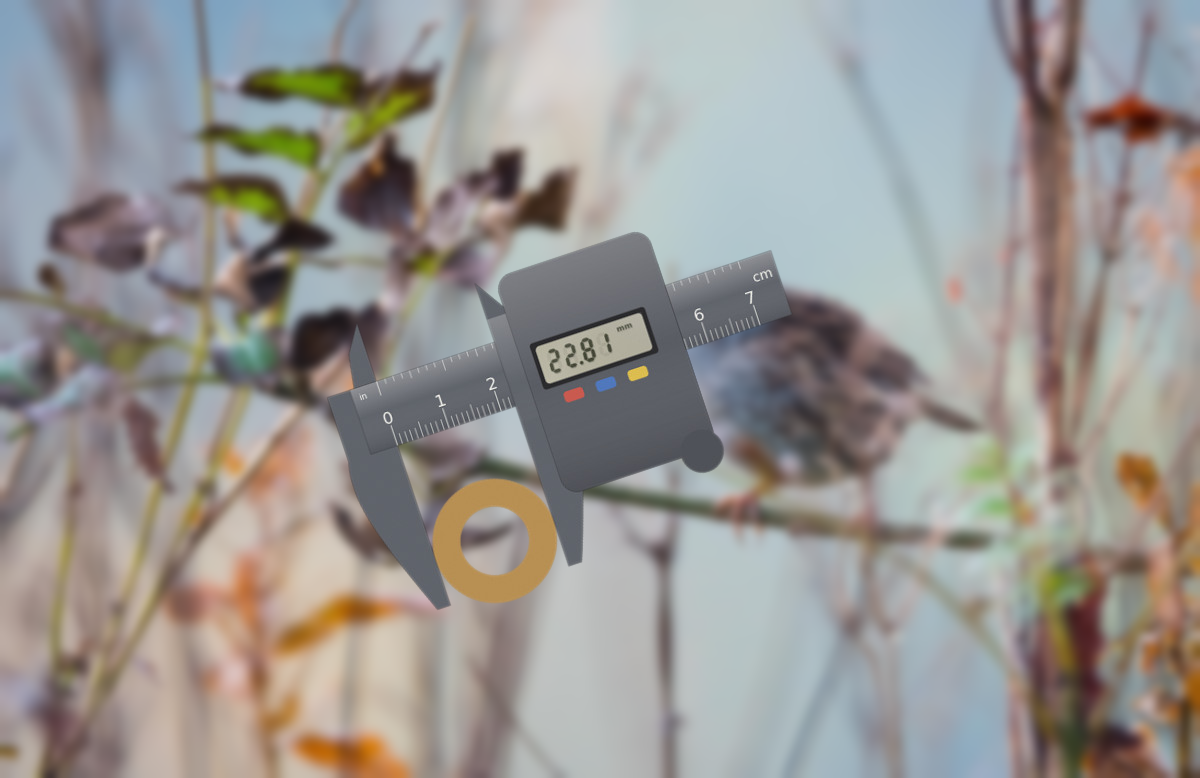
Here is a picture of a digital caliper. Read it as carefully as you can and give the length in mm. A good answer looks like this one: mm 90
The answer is mm 22.81
